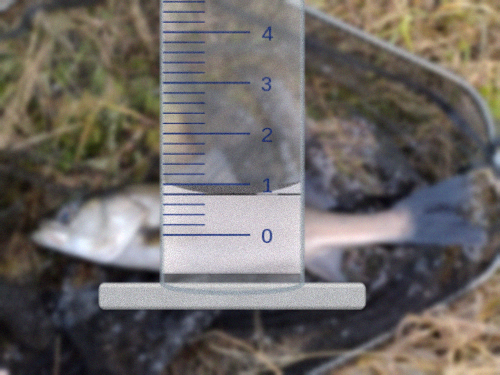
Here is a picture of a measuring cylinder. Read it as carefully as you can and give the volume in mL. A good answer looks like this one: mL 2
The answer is mL 0.8
